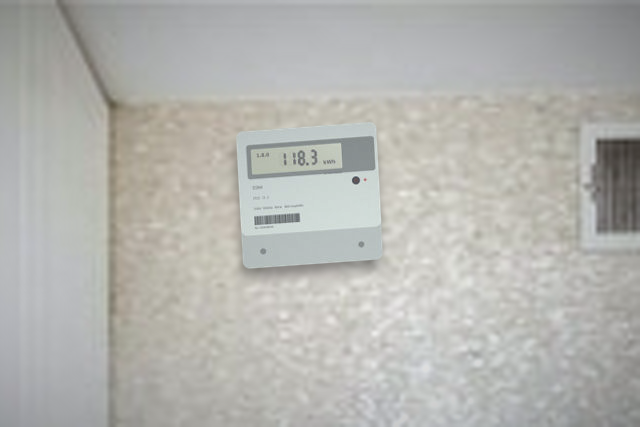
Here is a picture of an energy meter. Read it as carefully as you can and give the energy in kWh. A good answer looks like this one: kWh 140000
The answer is kWh 118.3
